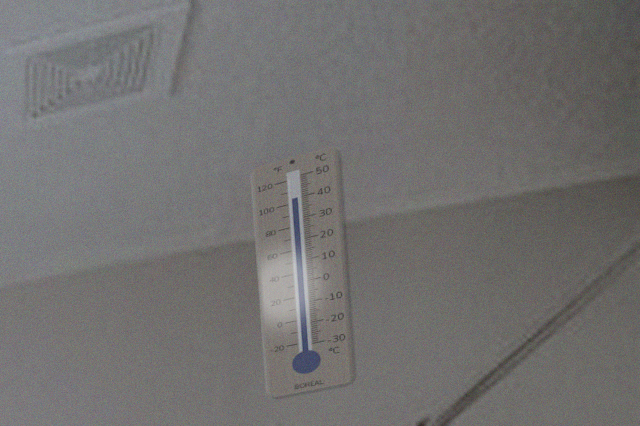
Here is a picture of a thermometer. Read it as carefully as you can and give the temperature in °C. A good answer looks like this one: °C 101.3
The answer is °C 40
